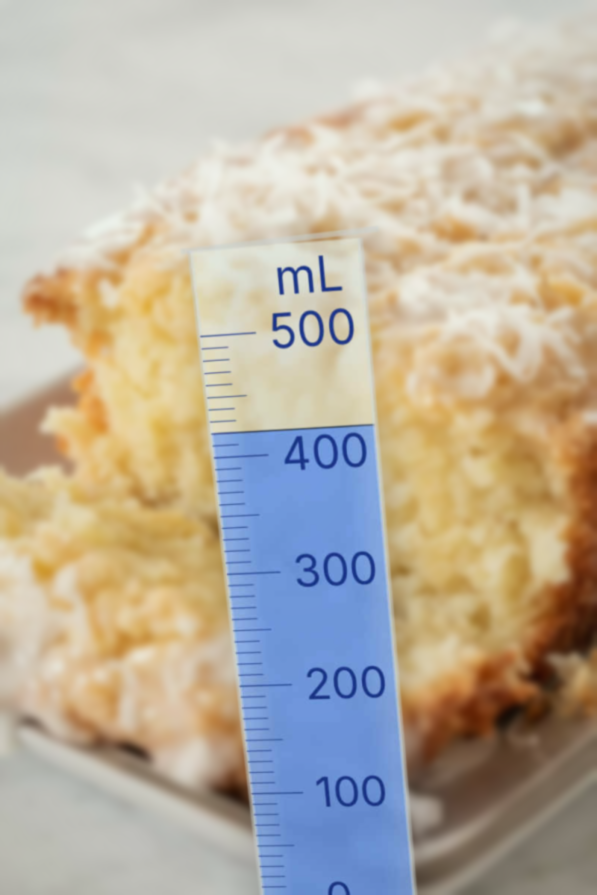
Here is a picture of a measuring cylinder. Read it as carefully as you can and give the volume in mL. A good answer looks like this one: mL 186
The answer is mL 420
